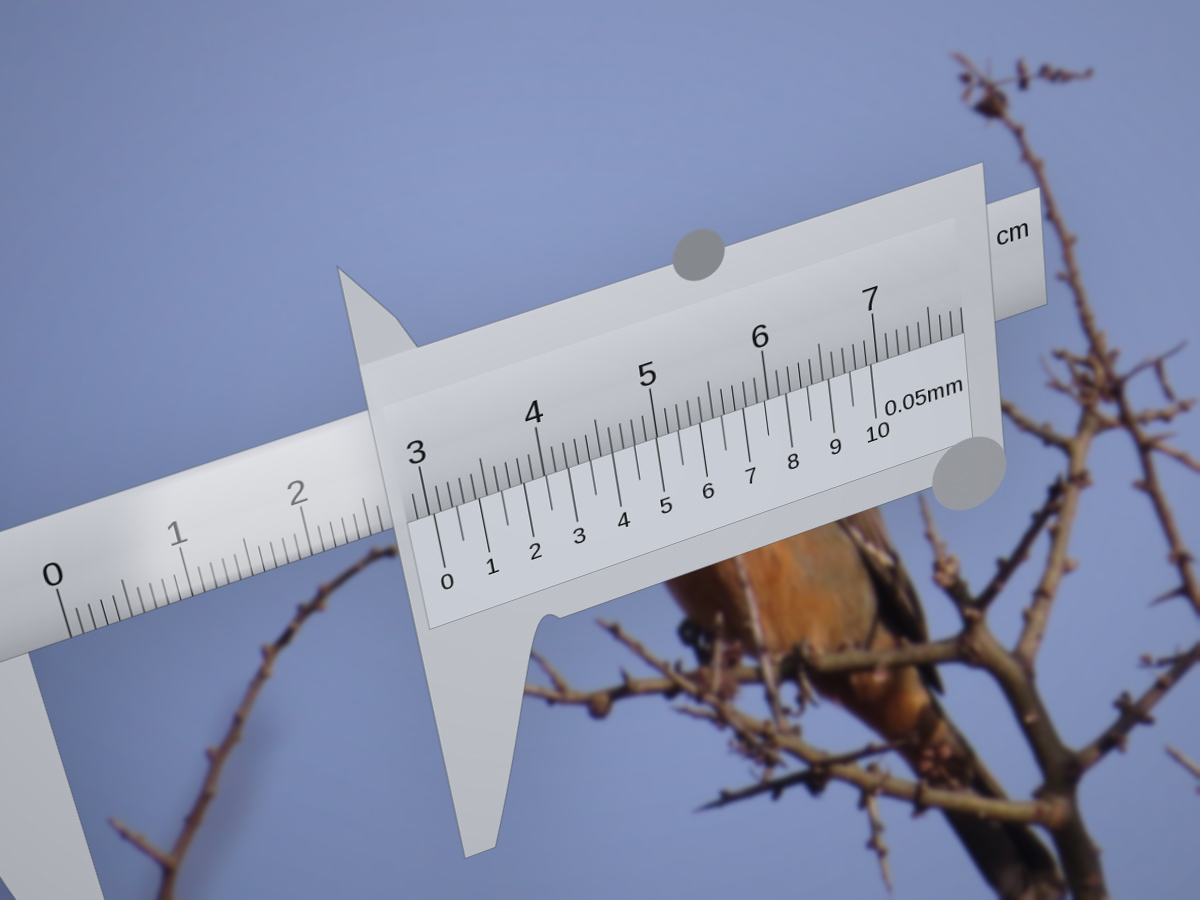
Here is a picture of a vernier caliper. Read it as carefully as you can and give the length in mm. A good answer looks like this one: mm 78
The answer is mm 30.4
